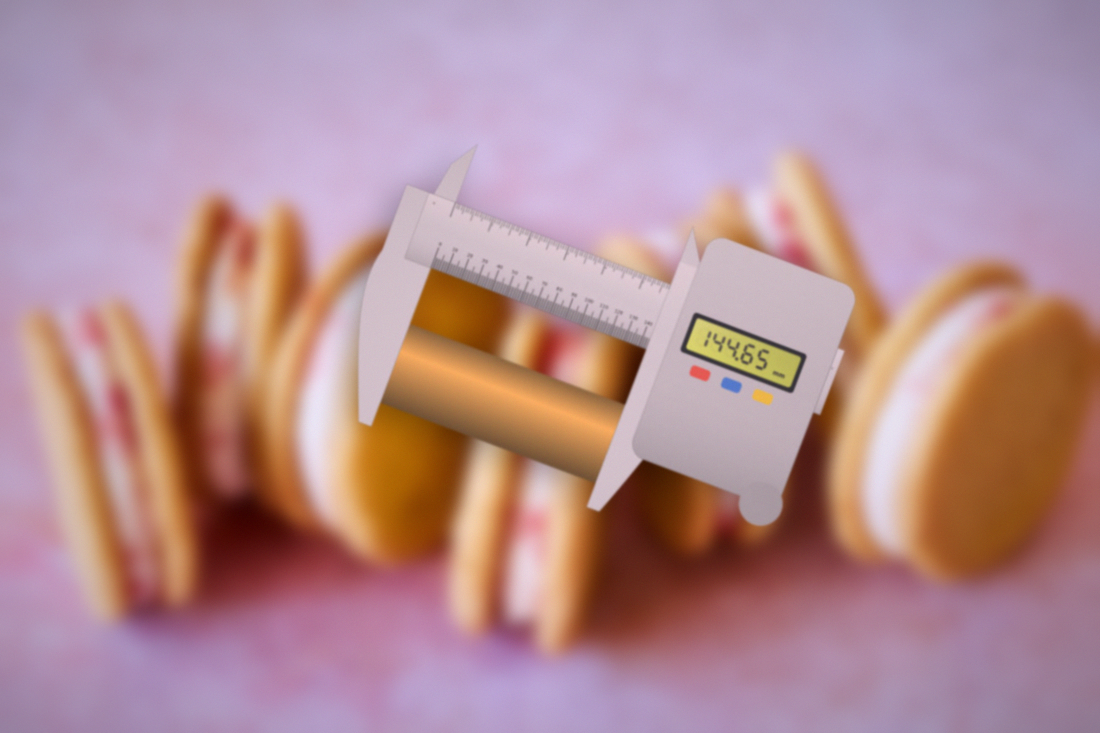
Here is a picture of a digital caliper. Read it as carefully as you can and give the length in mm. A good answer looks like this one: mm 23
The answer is mm 144.65
